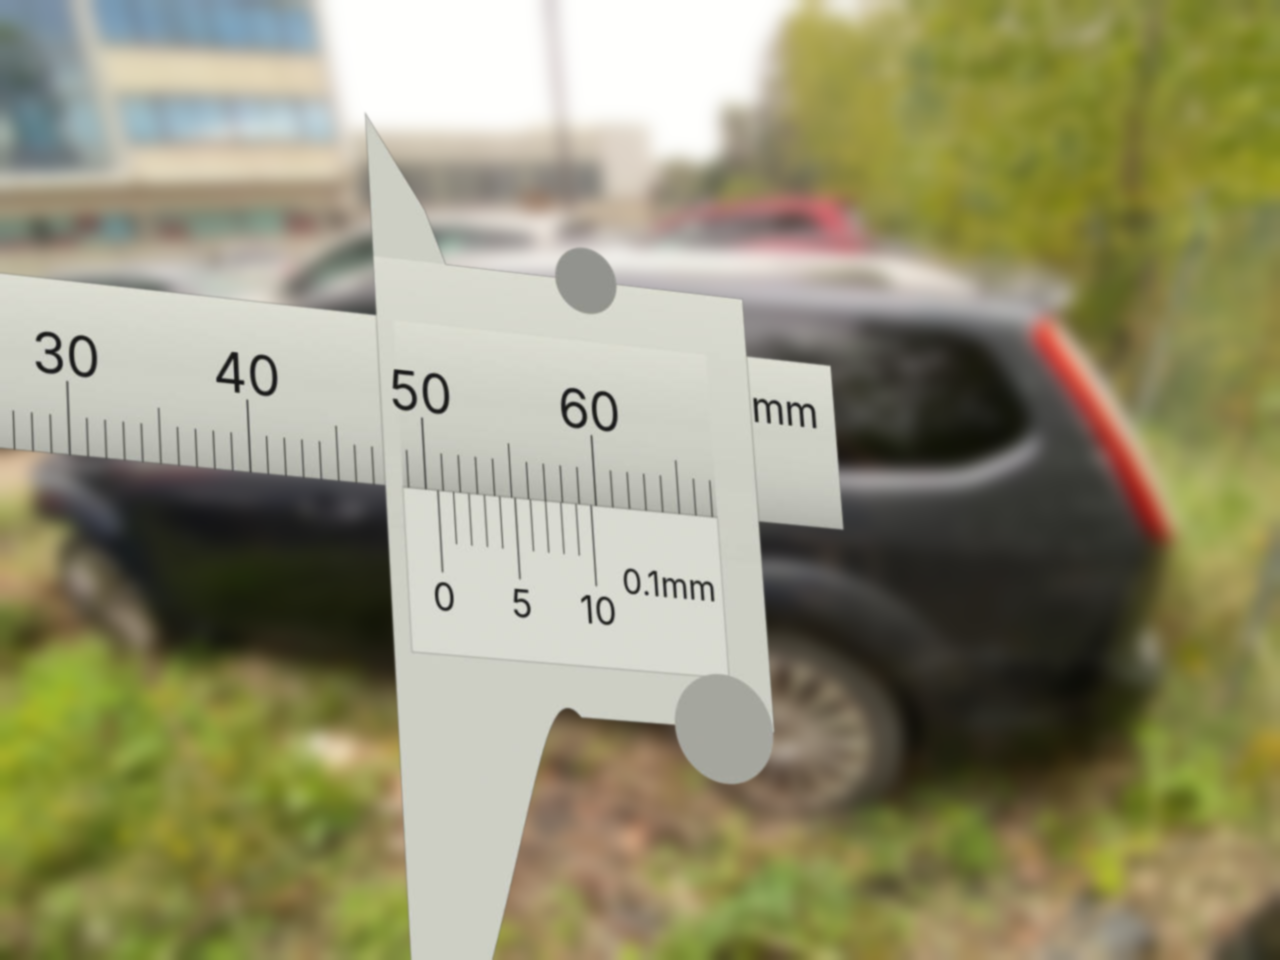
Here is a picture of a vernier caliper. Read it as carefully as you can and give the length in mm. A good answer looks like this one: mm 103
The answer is mm 50.7
